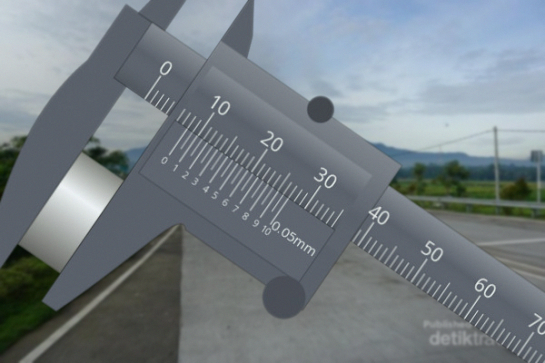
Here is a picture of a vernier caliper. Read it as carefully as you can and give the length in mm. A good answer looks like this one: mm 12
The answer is mm 8.0
